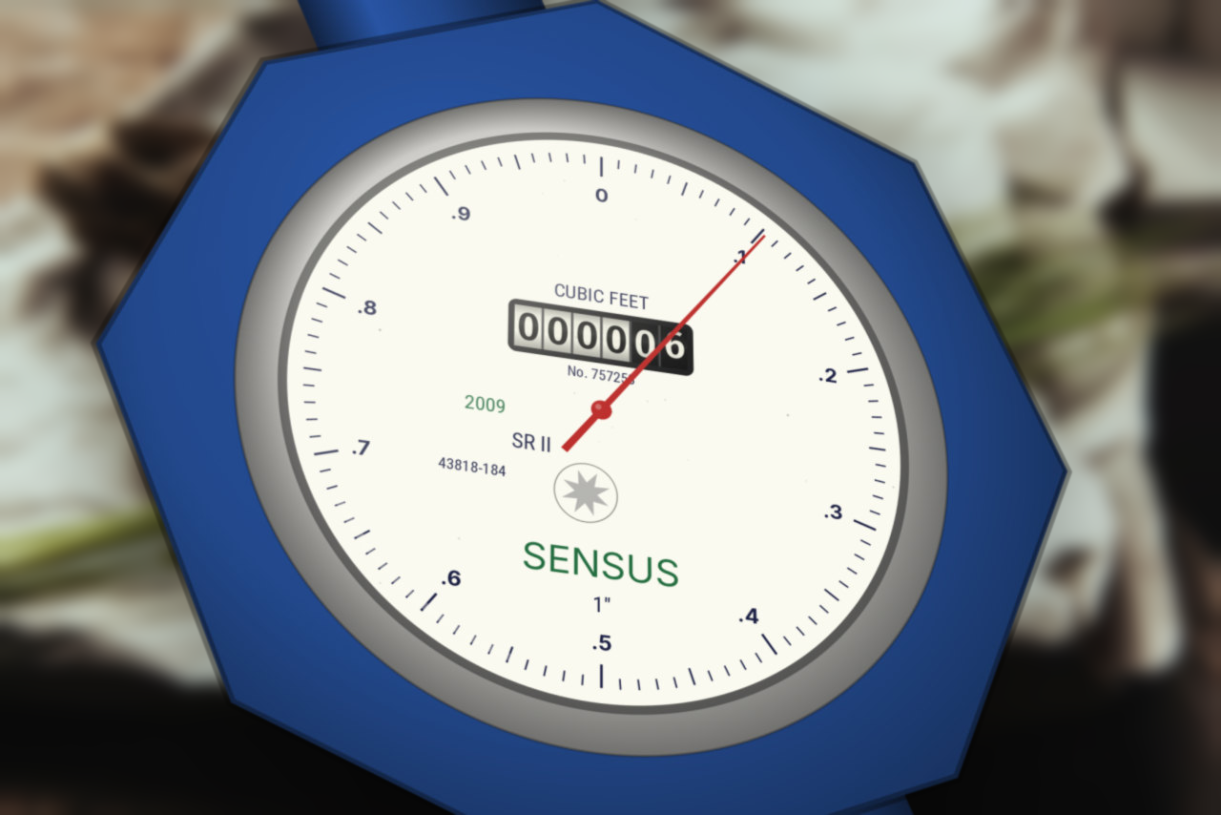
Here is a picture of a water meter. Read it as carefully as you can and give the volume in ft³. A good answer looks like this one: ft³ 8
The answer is ft³ 6.10
